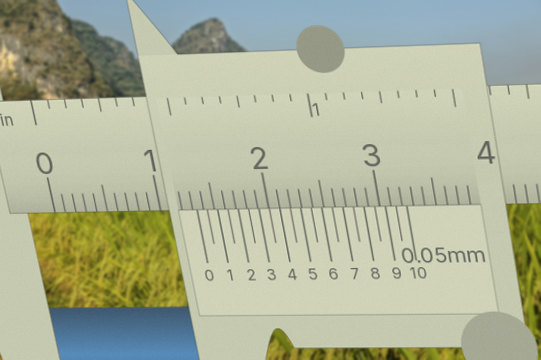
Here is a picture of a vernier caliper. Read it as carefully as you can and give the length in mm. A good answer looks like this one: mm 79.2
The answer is mm 13.4
